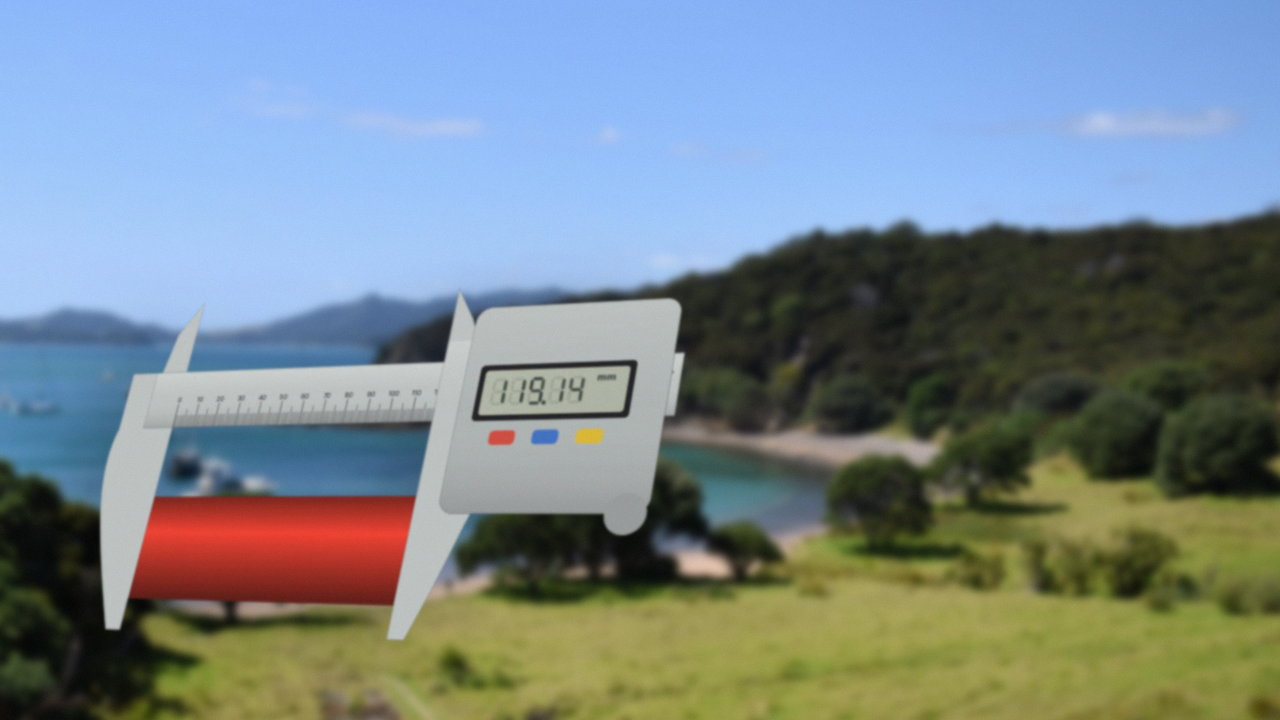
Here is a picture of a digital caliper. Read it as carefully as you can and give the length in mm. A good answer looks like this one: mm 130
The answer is mm 119.14
